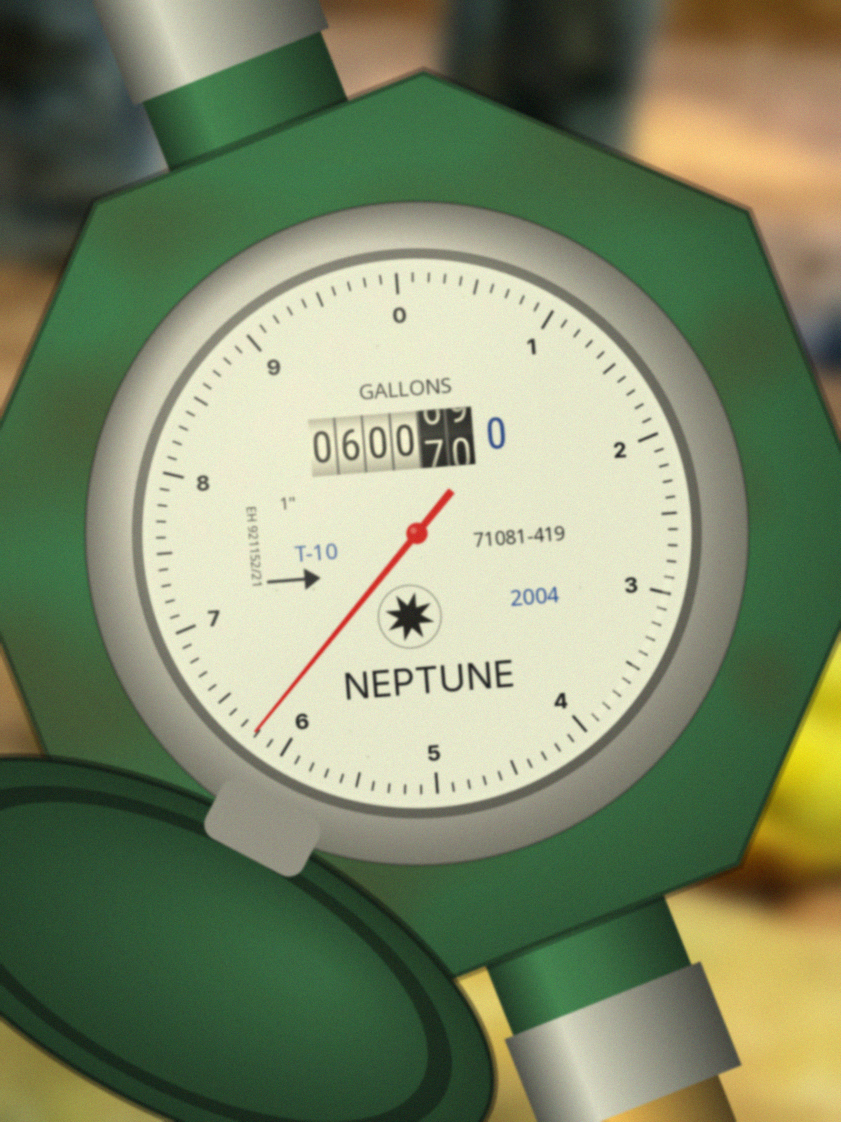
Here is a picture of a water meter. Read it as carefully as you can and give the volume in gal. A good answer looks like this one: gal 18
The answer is gal 600696.2
